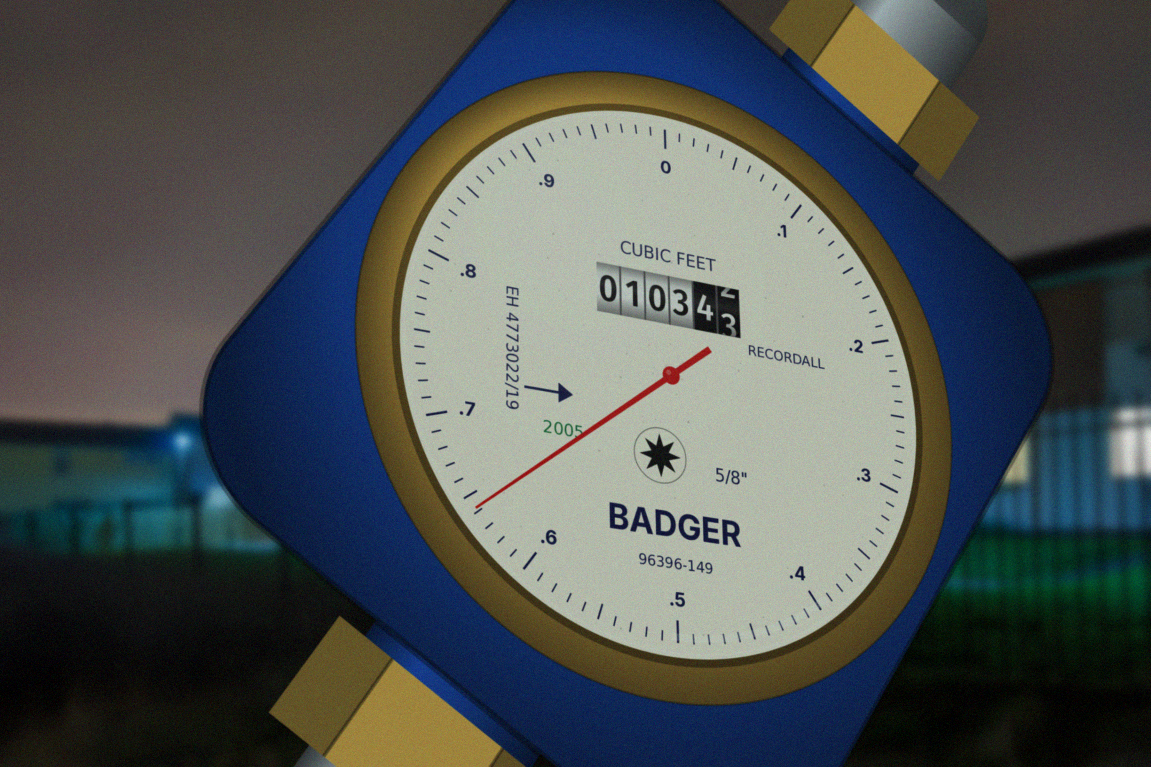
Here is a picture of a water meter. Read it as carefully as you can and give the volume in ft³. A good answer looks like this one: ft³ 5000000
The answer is ft³ 10342.64
